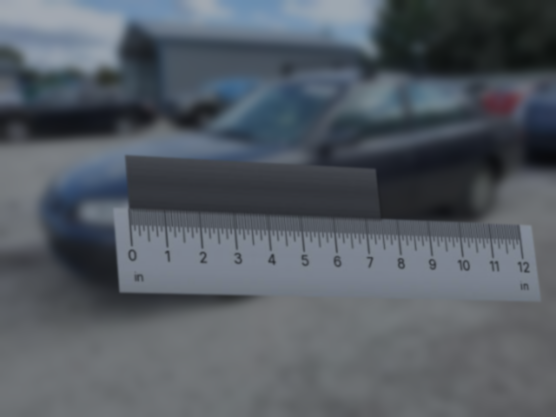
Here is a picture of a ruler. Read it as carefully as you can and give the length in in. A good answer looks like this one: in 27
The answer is in 7.5
